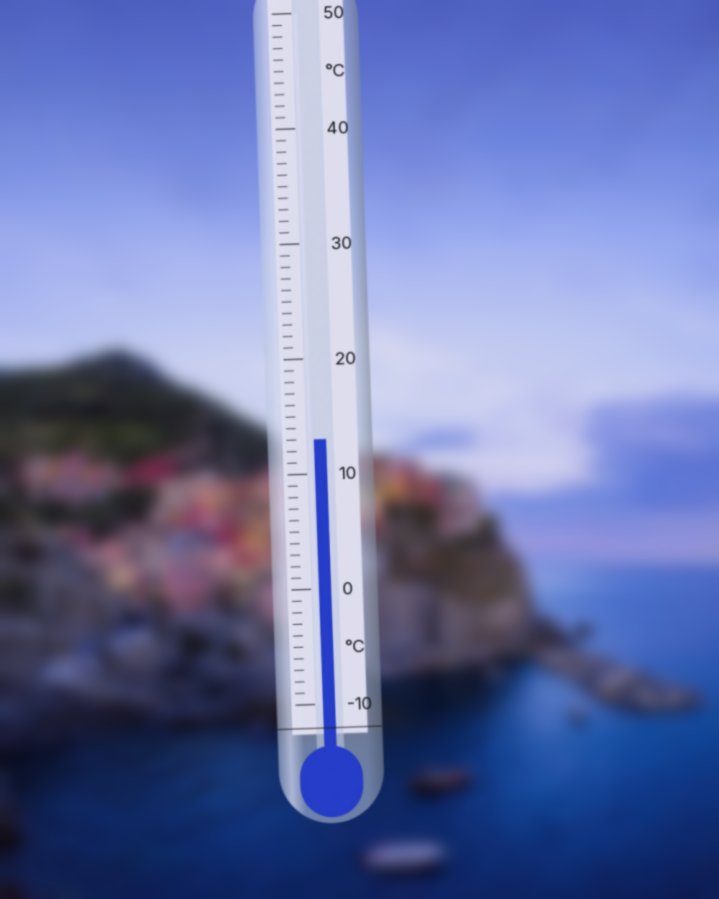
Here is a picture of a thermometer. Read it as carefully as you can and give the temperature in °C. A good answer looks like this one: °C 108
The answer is °C 13
